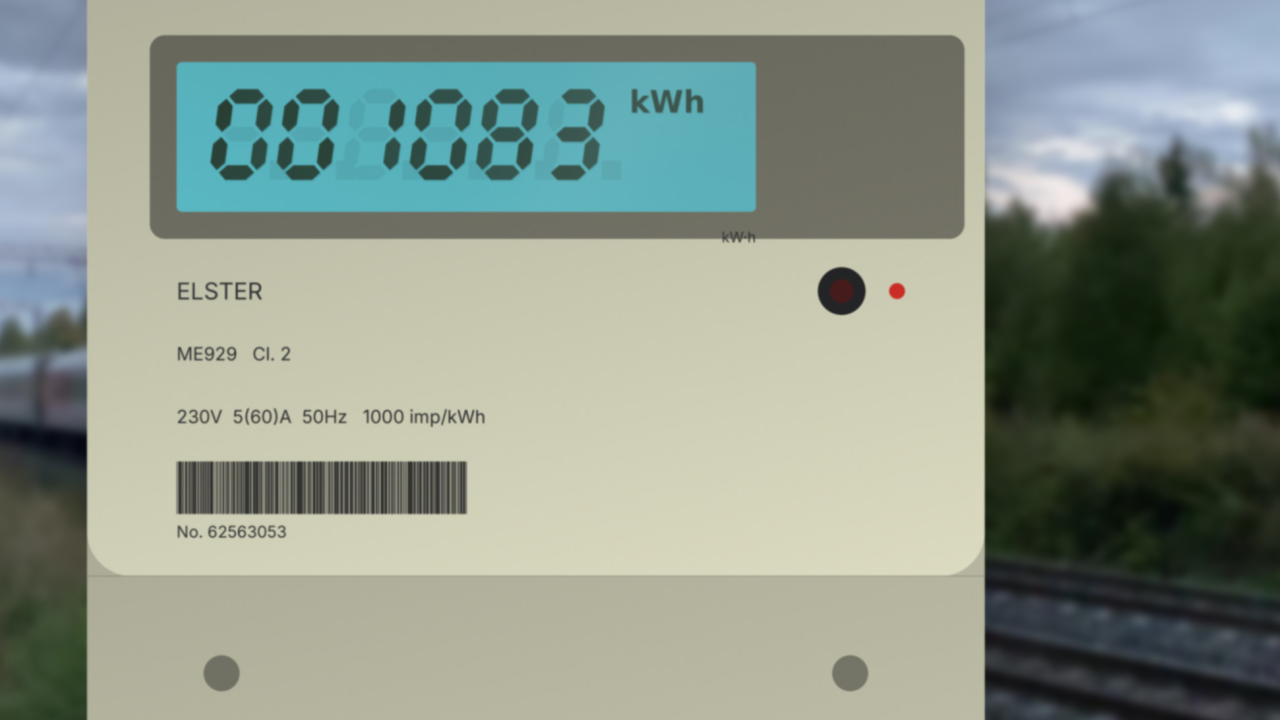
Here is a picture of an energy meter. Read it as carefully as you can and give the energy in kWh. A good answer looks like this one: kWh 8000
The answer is kWh 1083
